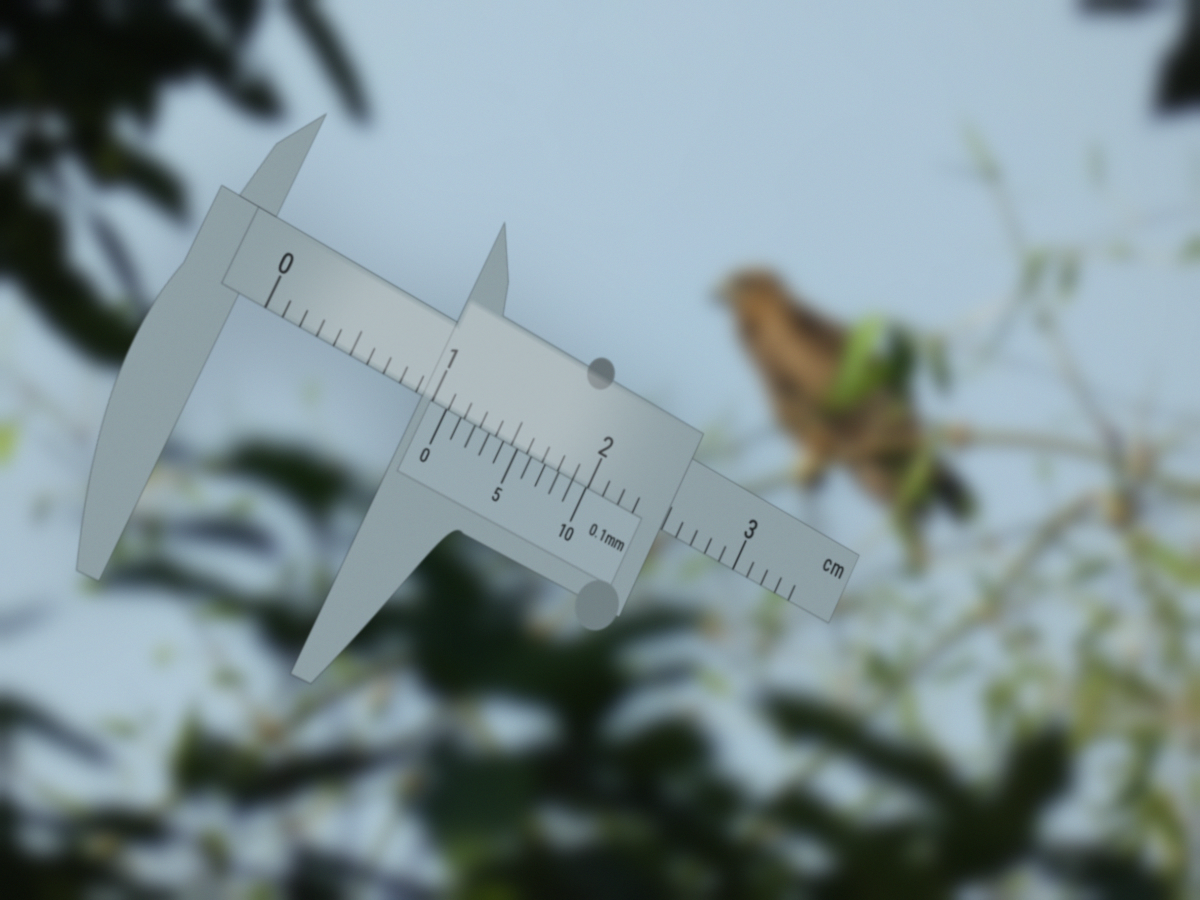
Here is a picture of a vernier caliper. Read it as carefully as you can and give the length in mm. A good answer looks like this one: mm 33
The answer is mm 10.9
